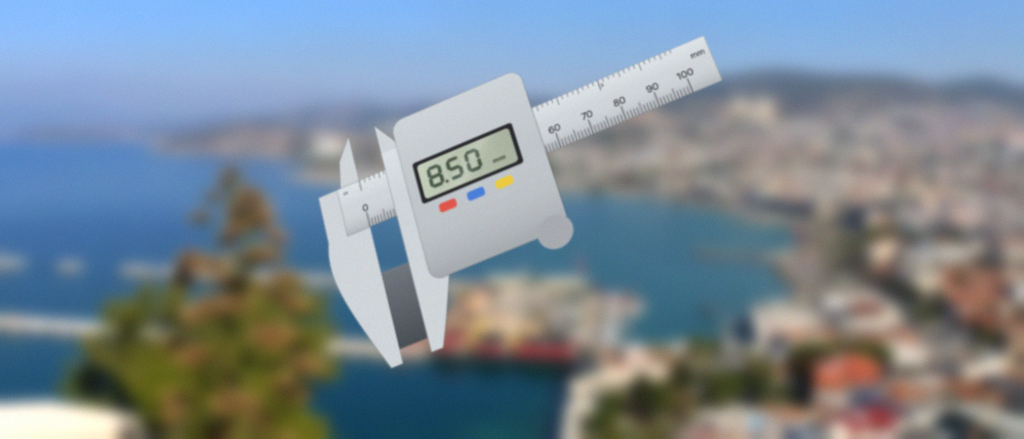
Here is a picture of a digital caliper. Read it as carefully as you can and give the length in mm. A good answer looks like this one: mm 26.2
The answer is mm 8.50
